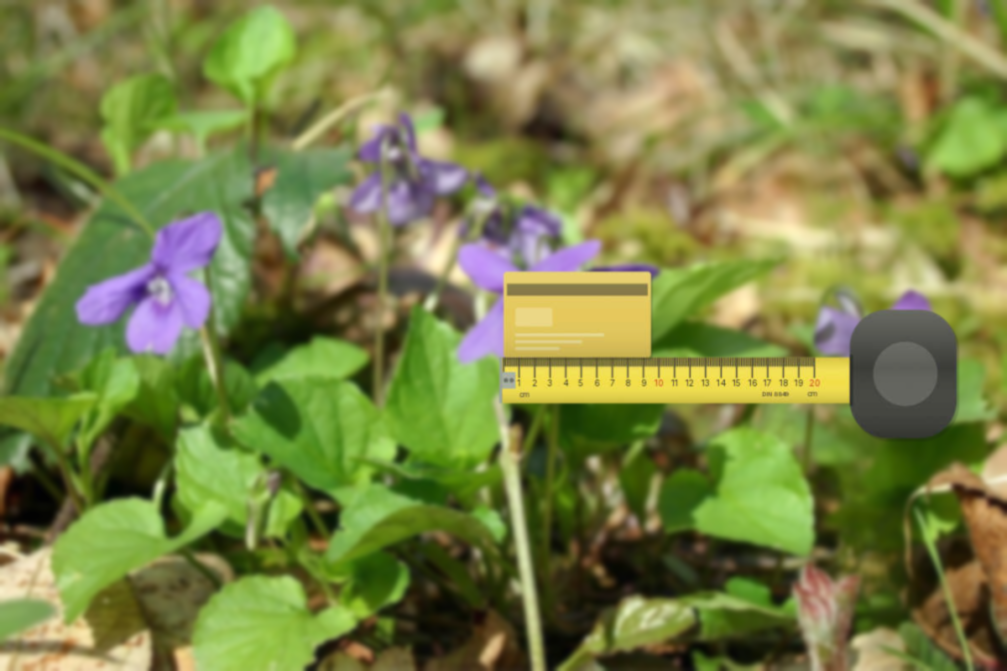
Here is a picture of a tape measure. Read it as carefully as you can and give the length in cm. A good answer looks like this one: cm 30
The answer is cm 9.5
